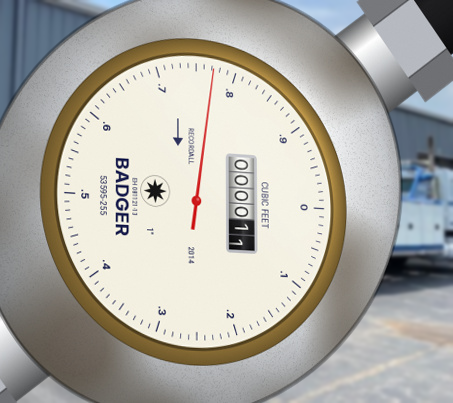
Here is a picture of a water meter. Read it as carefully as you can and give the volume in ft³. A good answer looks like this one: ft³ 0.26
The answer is ft³ 10.77
